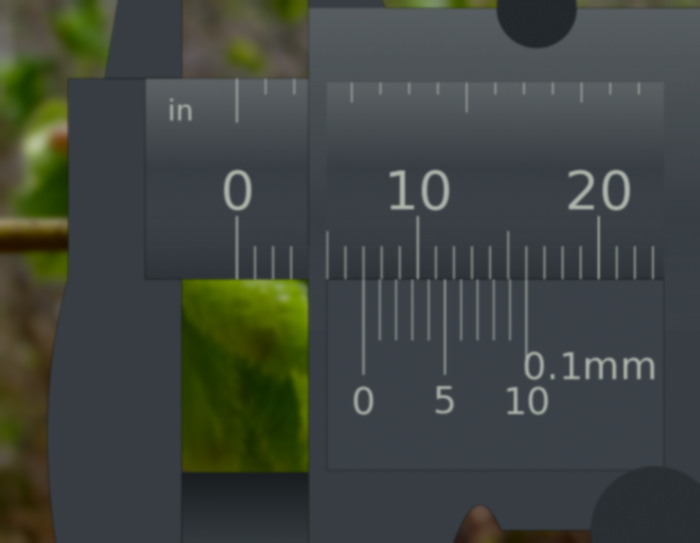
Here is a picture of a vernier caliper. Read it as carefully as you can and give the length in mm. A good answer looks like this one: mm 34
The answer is mm 7.0
